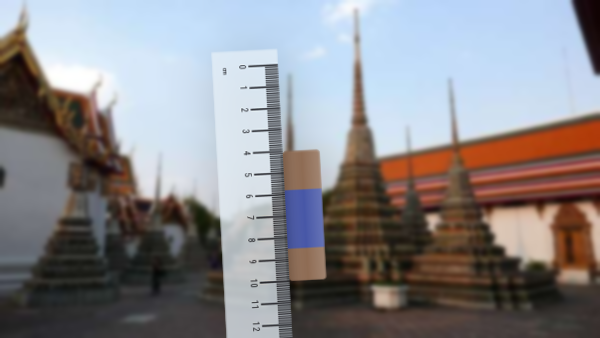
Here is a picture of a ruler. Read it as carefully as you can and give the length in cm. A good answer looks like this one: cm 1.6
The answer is cm 6
